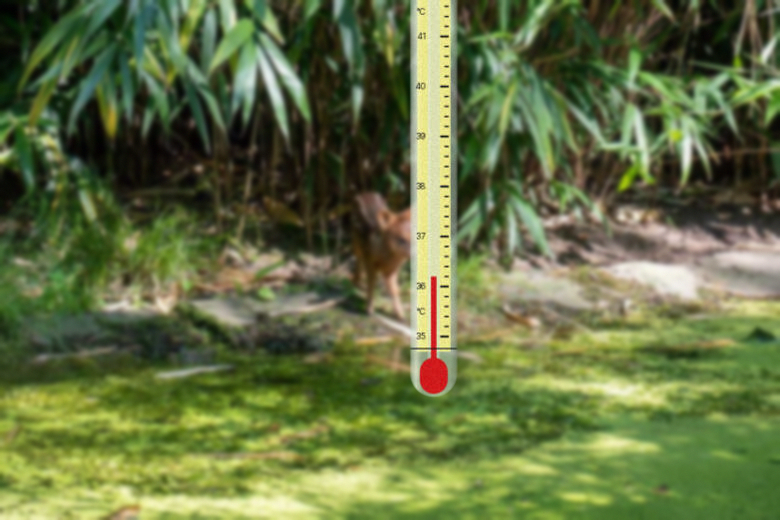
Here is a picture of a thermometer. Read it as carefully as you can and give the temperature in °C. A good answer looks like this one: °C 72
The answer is °C 36.2
